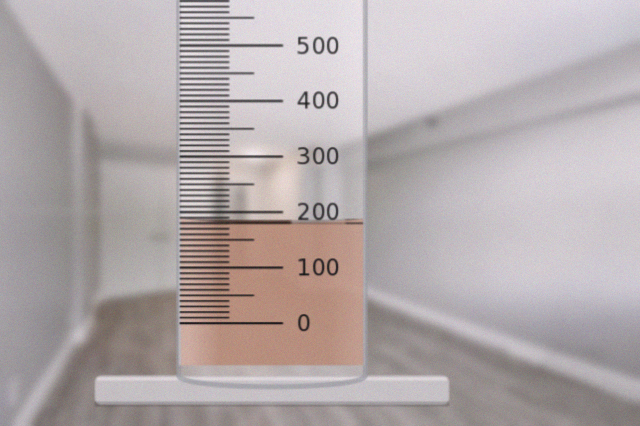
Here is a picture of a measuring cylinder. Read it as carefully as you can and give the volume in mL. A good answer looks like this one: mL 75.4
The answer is mL 180
